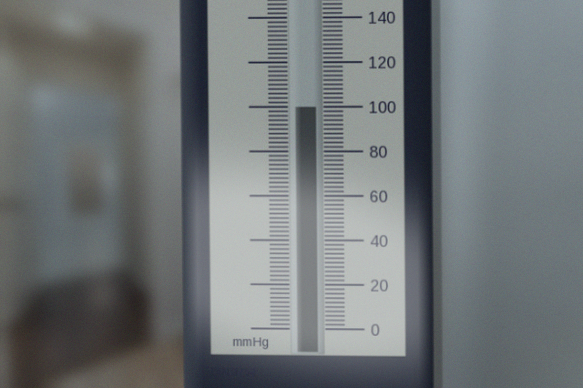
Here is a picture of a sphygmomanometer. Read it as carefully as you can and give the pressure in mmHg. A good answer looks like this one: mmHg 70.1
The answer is mmHg 100
